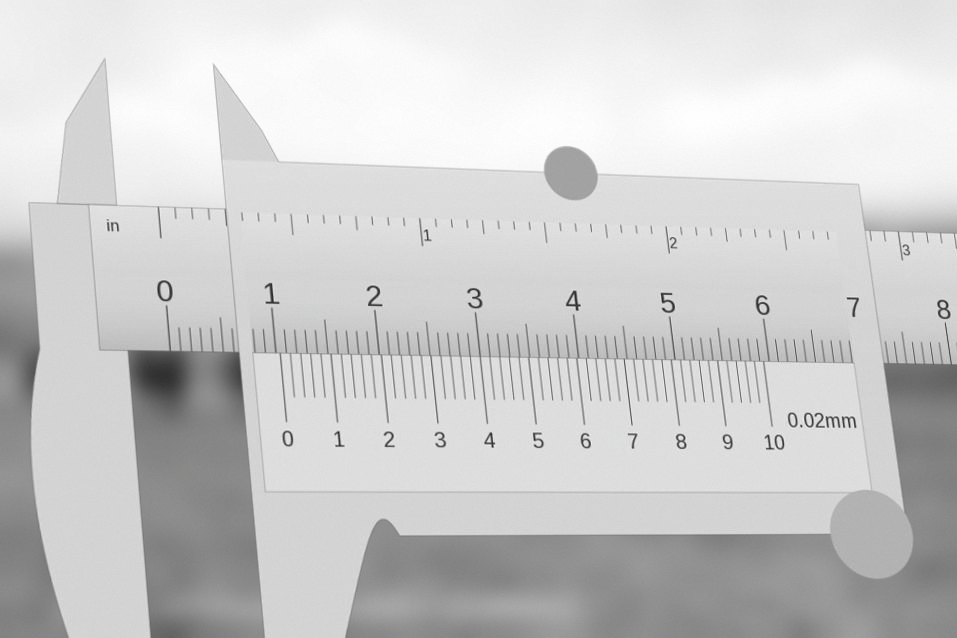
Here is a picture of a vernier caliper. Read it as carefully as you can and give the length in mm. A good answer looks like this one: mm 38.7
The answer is mm 10.4
